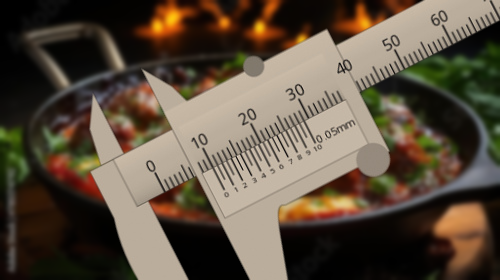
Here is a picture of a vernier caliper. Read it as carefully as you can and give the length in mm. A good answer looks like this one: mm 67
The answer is mm 10.0
